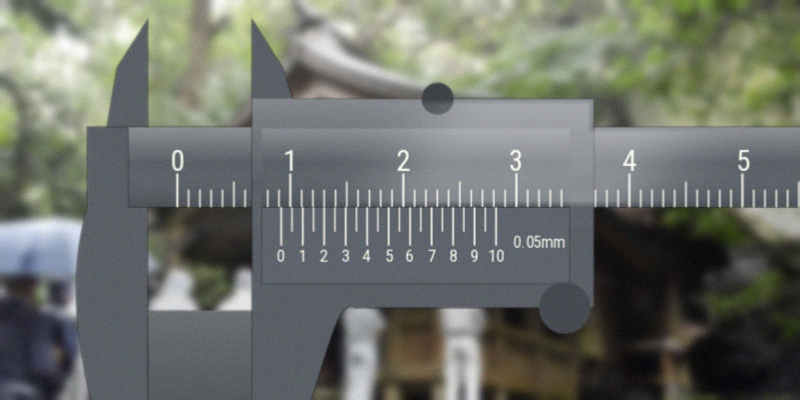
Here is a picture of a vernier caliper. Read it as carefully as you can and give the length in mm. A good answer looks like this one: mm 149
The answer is mm 9.2
